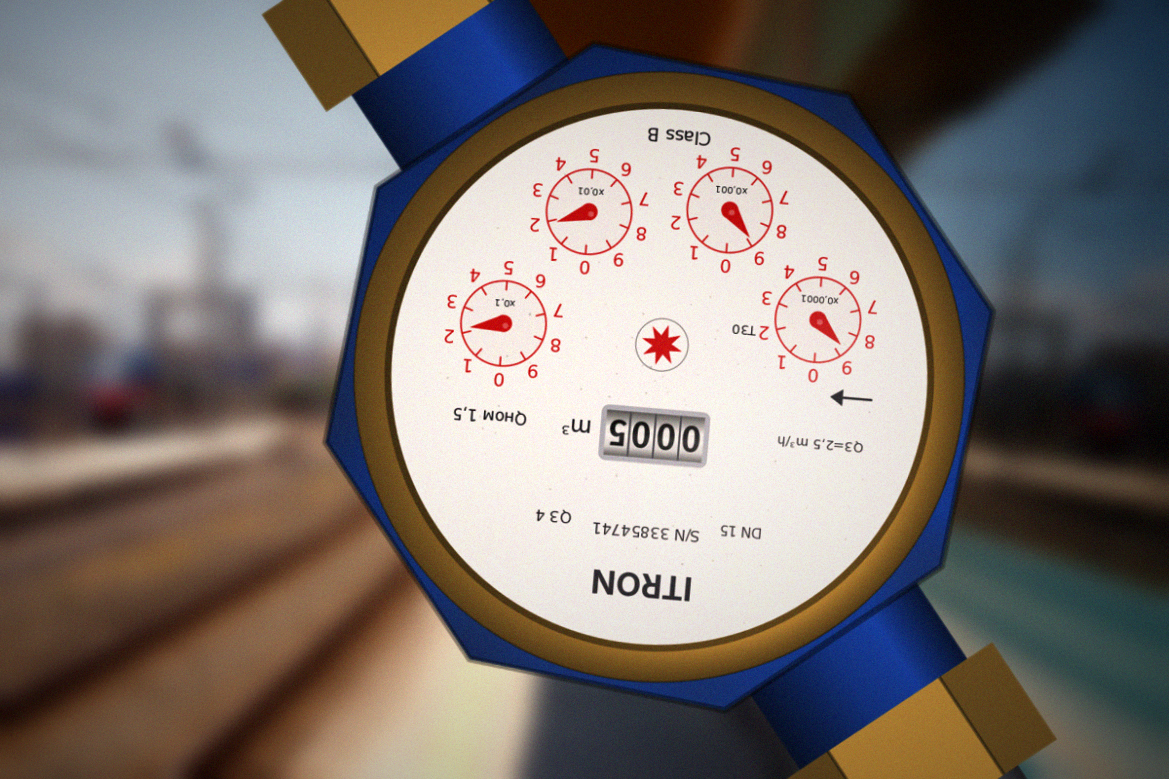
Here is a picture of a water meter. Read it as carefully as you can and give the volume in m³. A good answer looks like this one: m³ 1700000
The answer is m³ 5.2188
